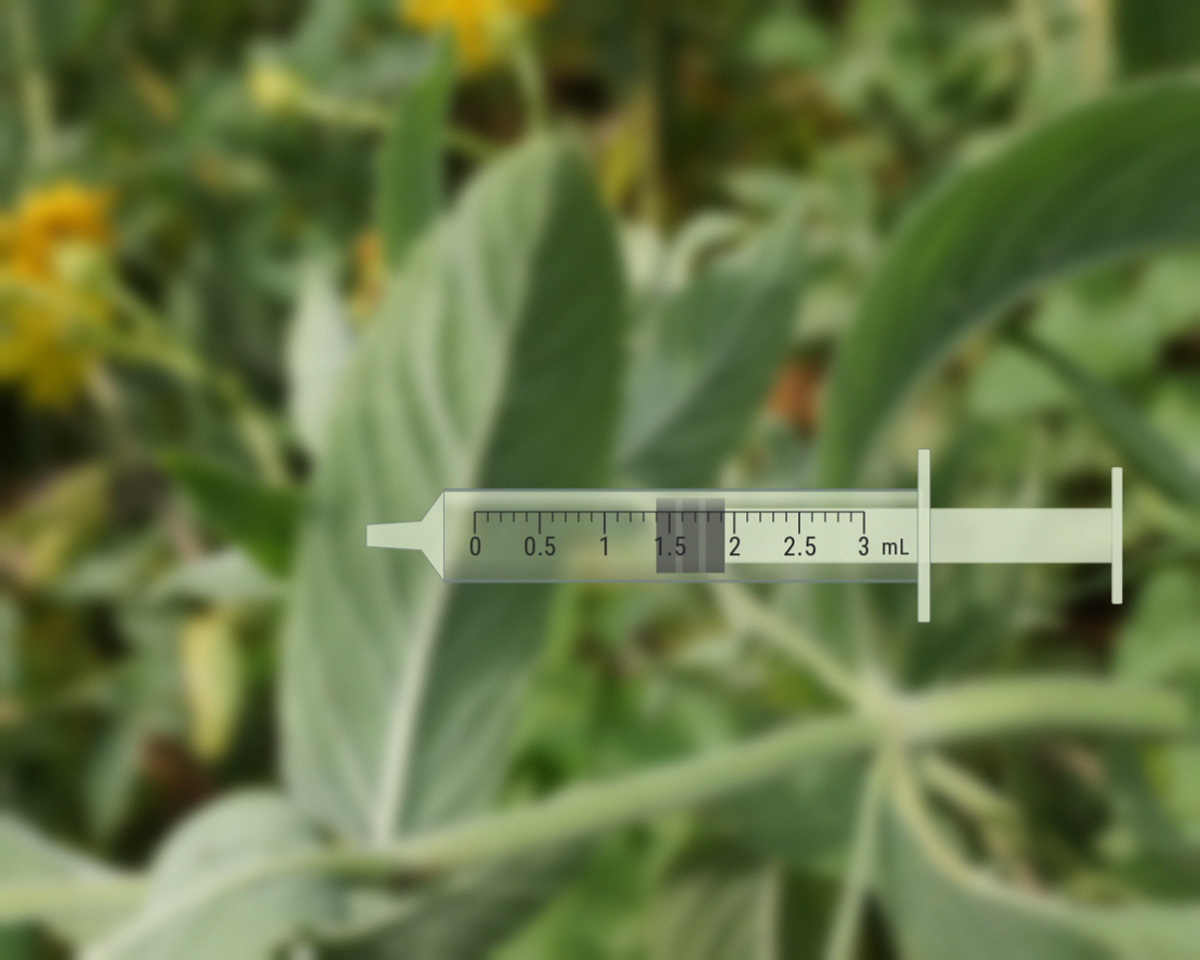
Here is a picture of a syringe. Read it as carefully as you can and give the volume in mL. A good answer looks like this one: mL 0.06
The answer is mL 1.4
